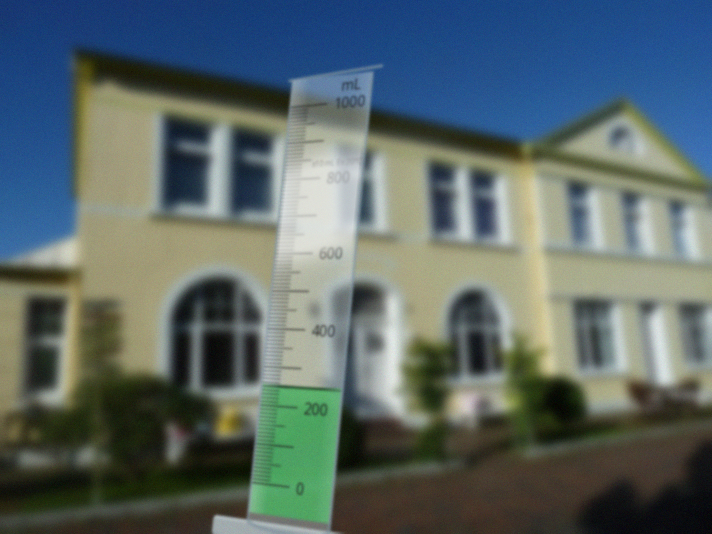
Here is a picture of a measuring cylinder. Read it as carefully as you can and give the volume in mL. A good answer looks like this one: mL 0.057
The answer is mL 250
